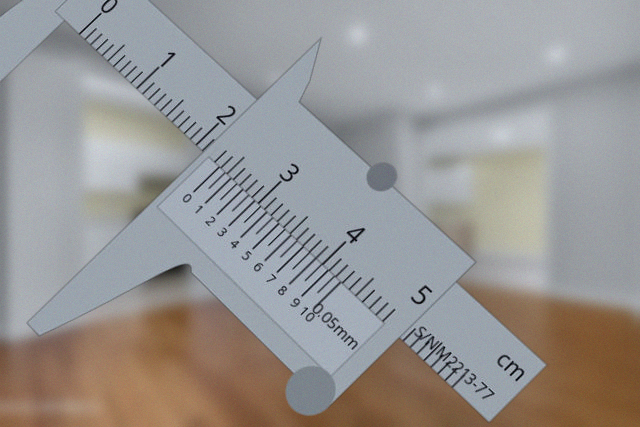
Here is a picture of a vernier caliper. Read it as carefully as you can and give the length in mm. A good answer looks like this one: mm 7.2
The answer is mm 23.8
